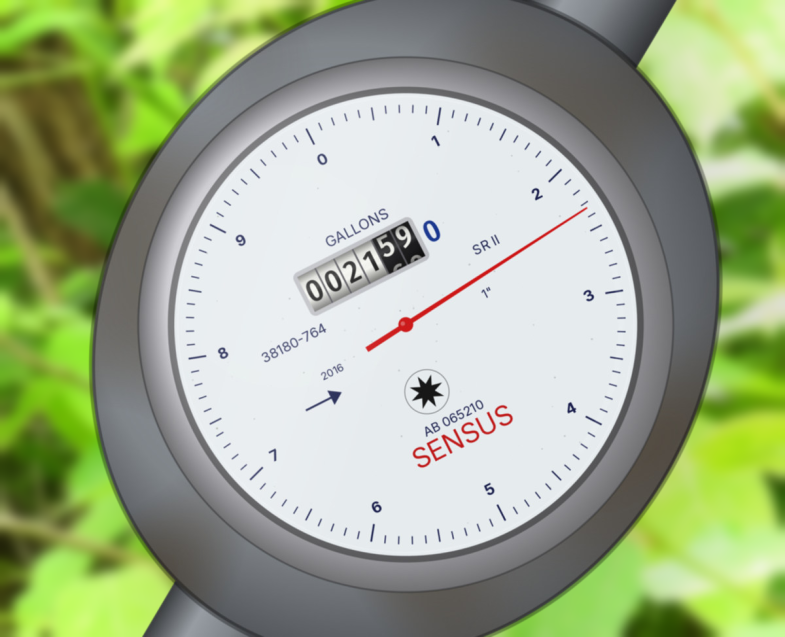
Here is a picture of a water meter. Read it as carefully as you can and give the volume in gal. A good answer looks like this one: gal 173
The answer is gal 21592.3
